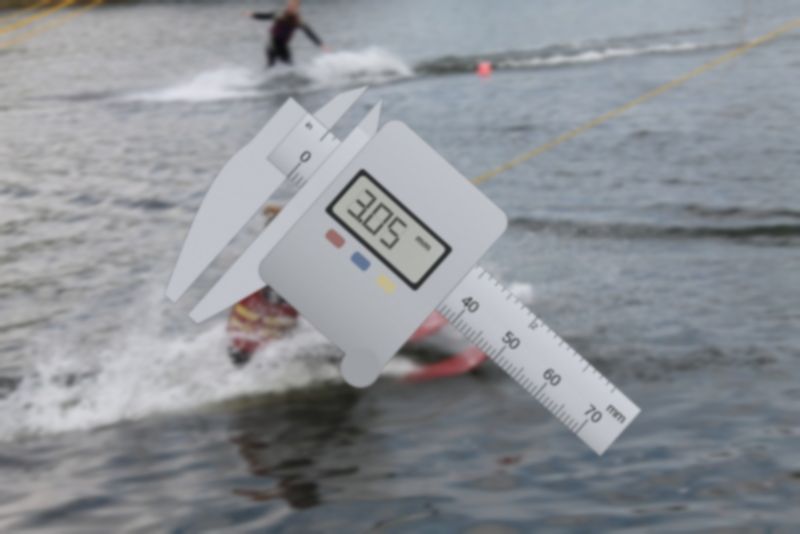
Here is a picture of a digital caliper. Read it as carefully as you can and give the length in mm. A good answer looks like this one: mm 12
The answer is mm 3.05
